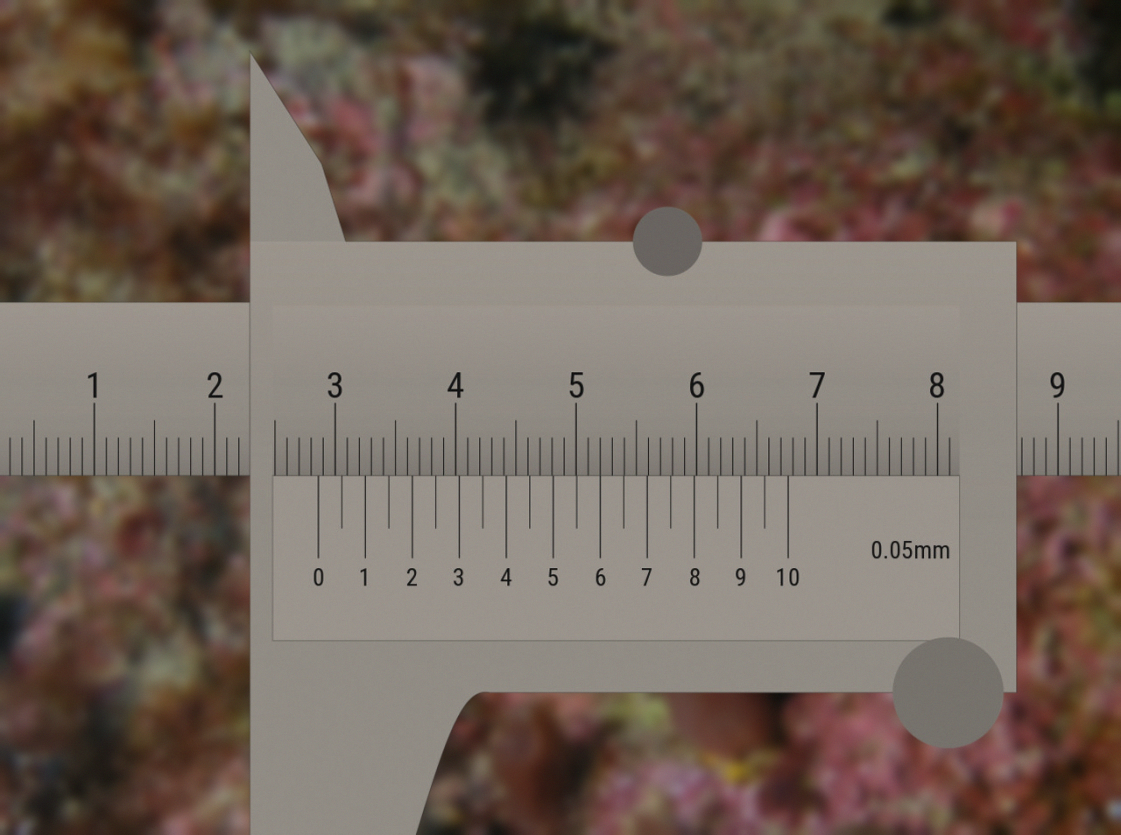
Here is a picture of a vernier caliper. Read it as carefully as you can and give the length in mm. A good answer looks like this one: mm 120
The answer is mm 28.6
